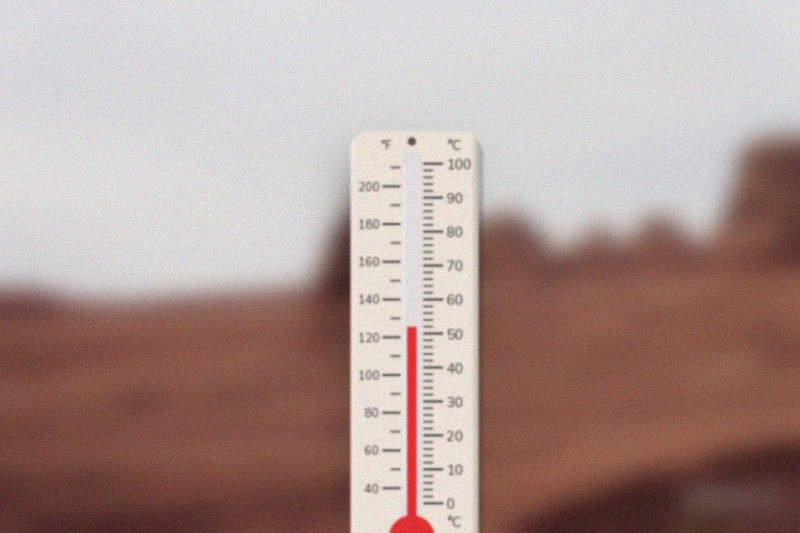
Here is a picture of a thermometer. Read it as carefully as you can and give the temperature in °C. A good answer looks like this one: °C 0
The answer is °C 52
